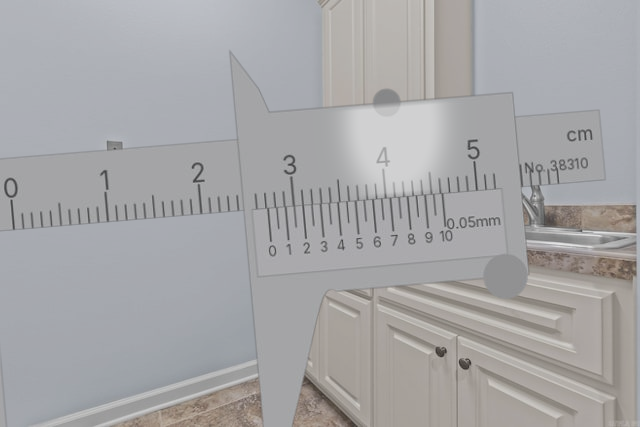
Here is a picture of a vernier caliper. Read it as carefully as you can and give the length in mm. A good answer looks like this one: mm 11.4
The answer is mm 27.2
